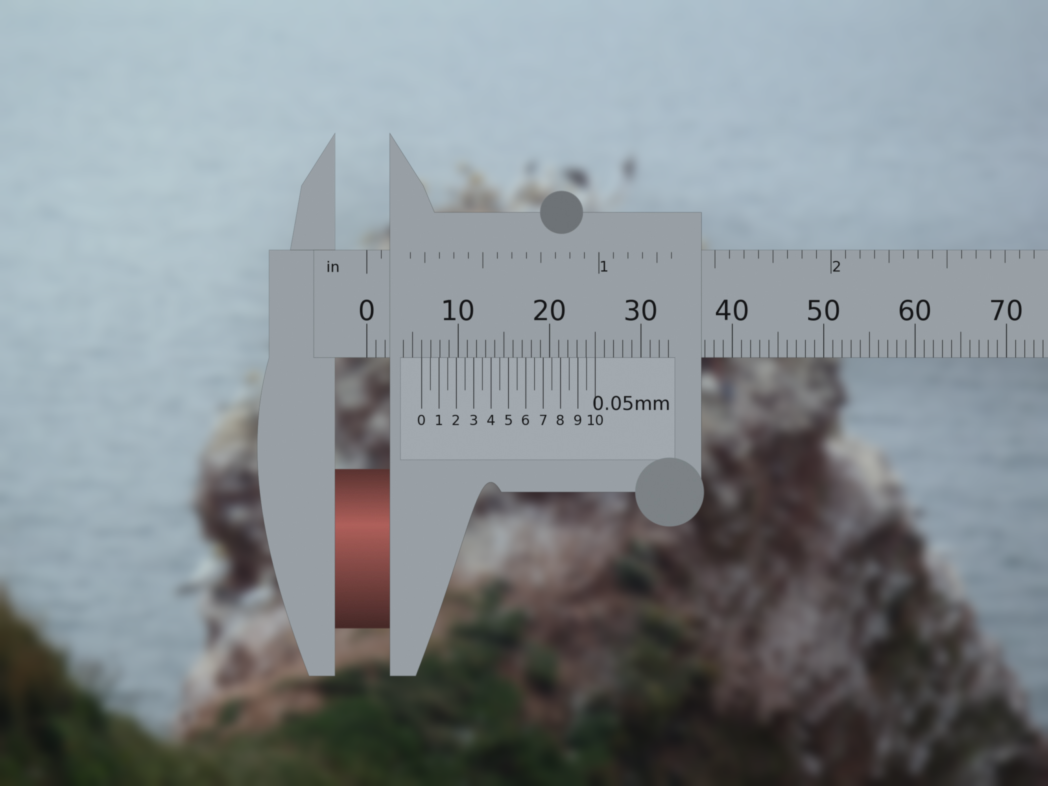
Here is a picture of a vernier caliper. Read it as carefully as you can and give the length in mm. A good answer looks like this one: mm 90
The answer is mm 6.0
